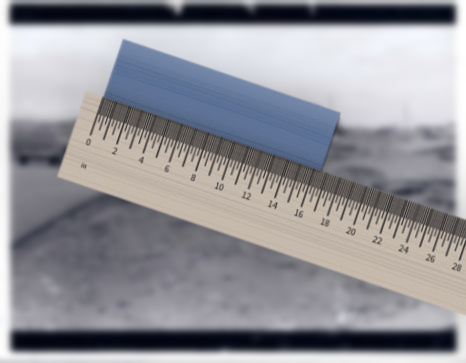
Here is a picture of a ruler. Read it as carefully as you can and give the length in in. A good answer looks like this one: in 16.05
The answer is in 16.5
